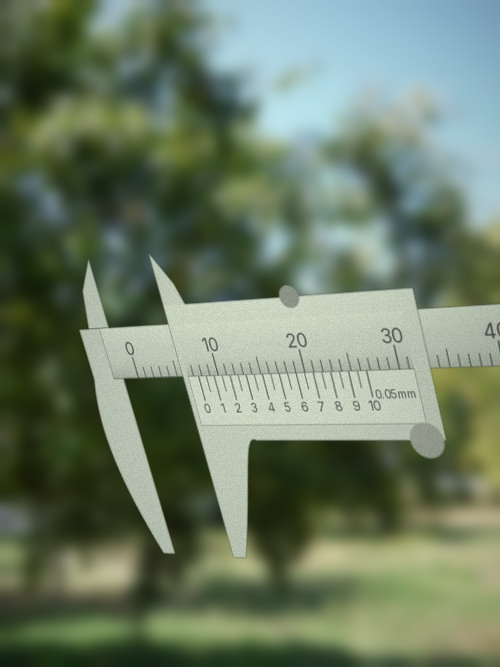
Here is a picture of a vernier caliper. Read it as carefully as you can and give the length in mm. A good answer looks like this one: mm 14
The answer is mm 7.6
